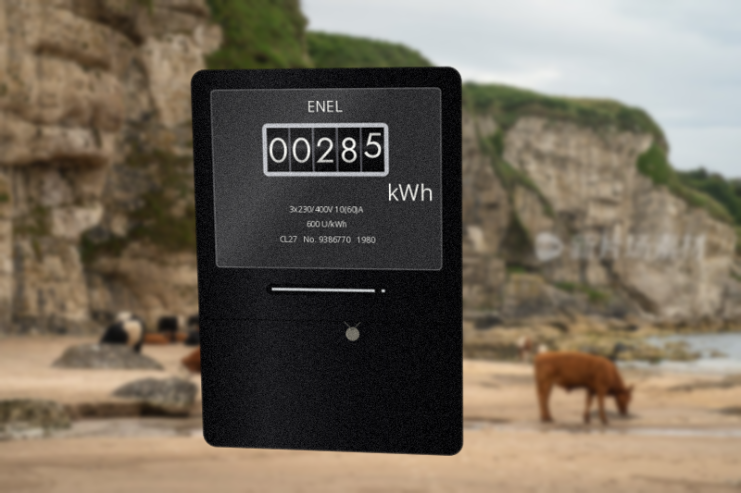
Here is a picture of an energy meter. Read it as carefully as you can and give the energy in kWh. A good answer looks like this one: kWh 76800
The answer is kWh 285
